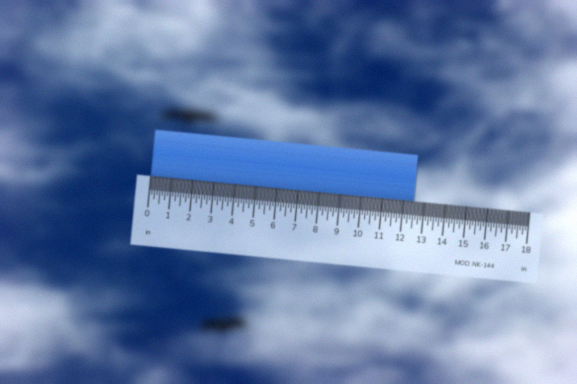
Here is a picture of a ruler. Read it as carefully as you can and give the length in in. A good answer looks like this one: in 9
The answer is in 12.5
